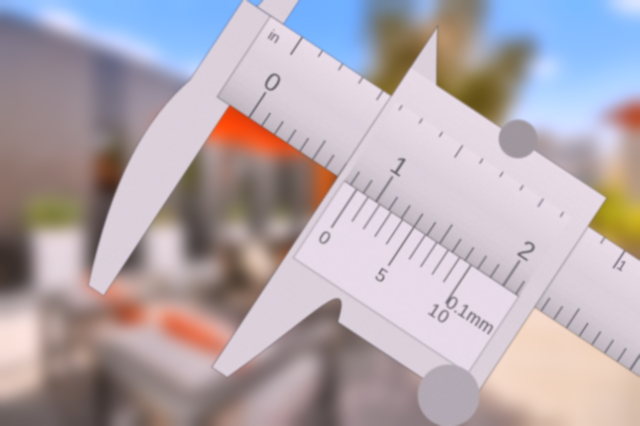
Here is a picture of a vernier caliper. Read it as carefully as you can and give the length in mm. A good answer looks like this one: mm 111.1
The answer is mm 8.5
